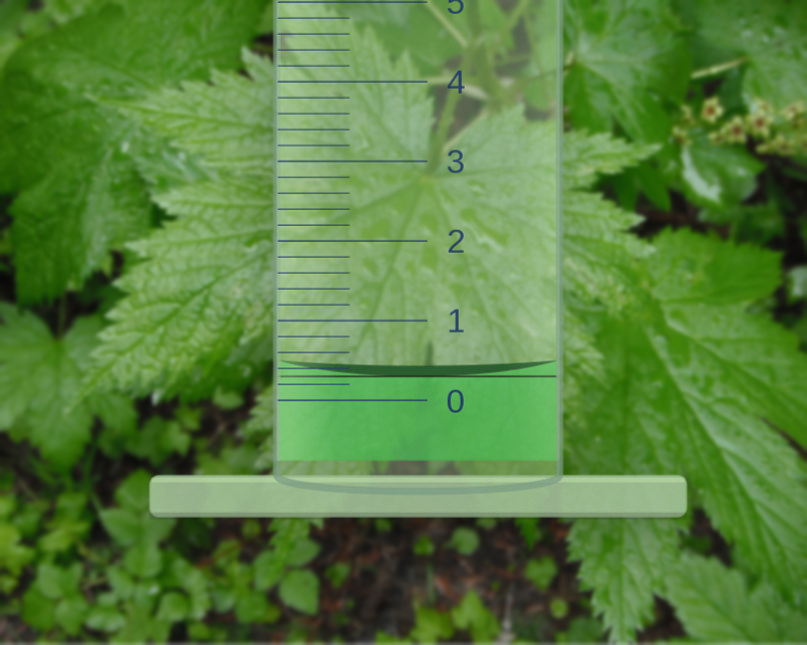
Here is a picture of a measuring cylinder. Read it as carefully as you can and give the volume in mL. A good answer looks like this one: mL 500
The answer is mL 0.3
